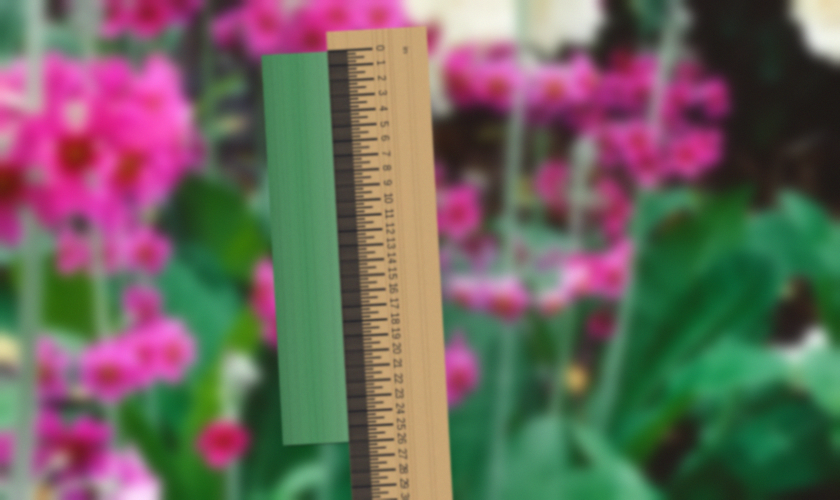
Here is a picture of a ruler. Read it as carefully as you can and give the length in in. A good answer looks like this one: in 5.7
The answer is in 26
